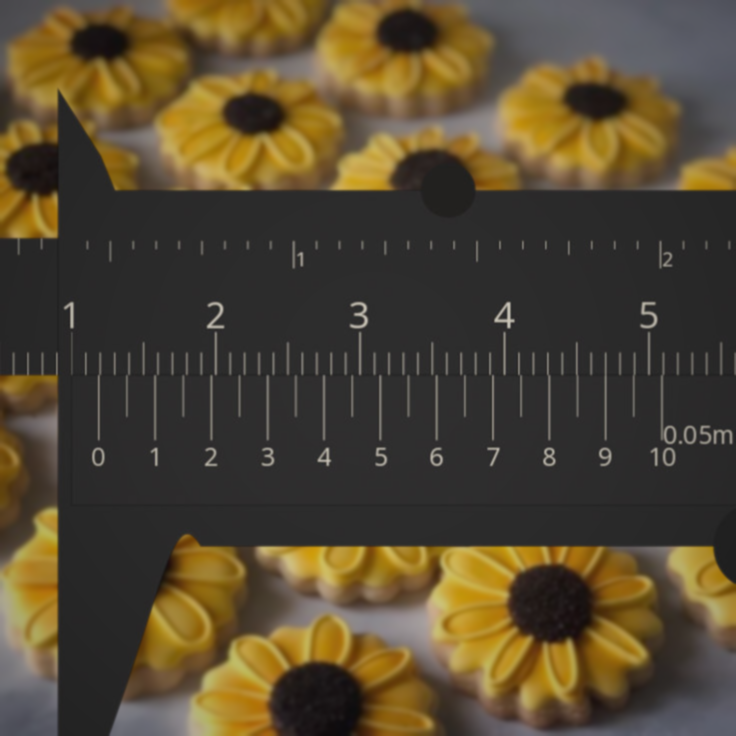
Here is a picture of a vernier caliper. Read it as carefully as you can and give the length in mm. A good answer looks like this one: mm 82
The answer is mm 11.9
